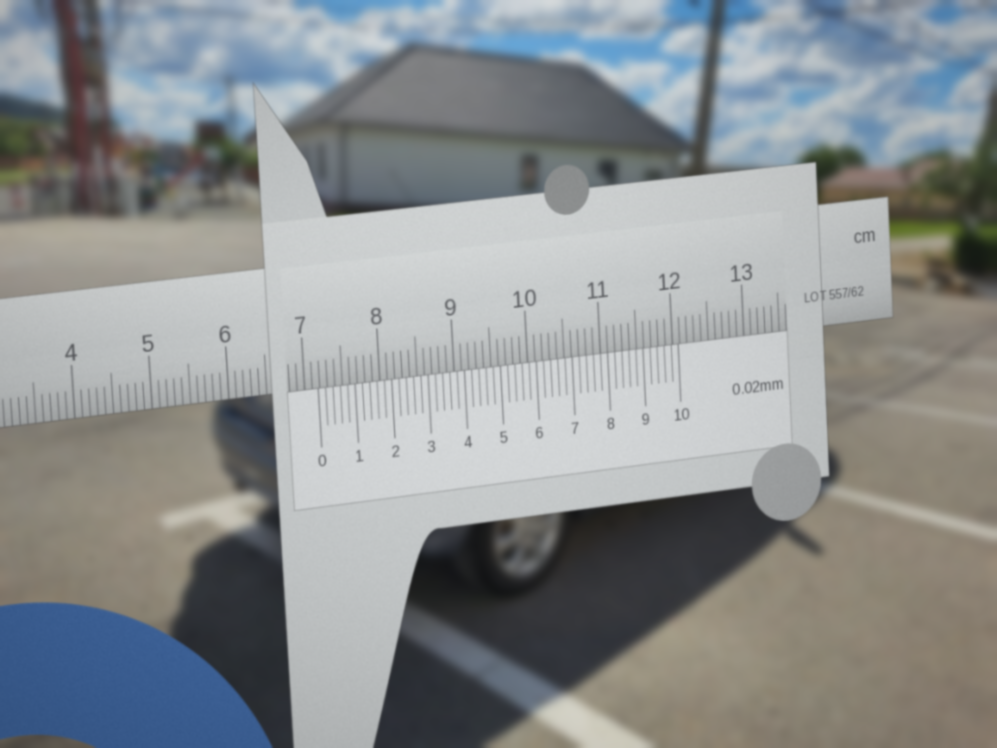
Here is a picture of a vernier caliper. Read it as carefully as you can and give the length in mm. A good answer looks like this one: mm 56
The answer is mm 71.8
